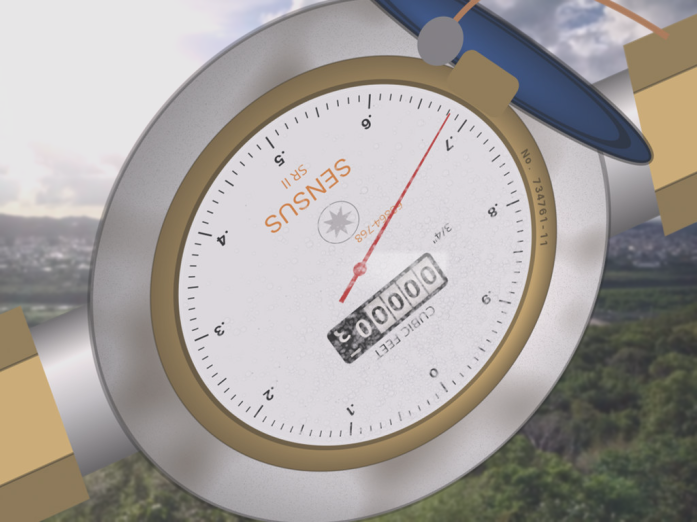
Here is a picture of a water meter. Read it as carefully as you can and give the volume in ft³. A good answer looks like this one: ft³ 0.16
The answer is ft³ 2.68
